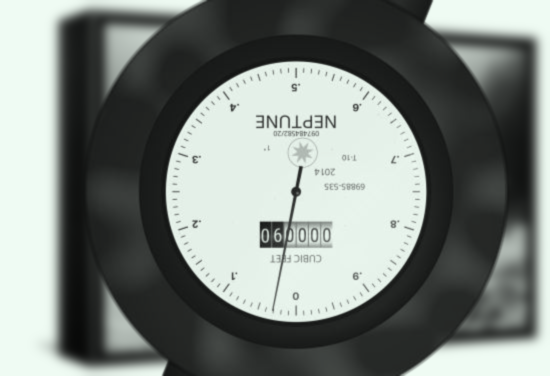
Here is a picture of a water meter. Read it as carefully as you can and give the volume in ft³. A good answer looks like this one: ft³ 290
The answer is ft³ 90.03
